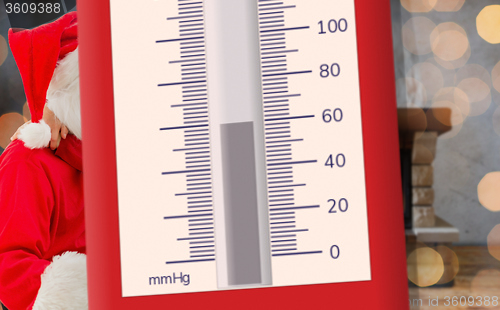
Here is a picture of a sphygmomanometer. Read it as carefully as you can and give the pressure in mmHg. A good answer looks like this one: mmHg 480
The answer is mmHg 60
